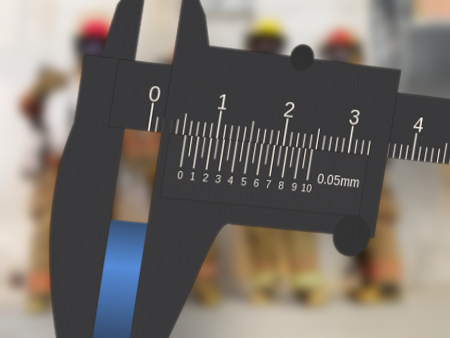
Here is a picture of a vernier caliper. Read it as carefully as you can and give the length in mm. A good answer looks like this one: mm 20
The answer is mm 5.4
